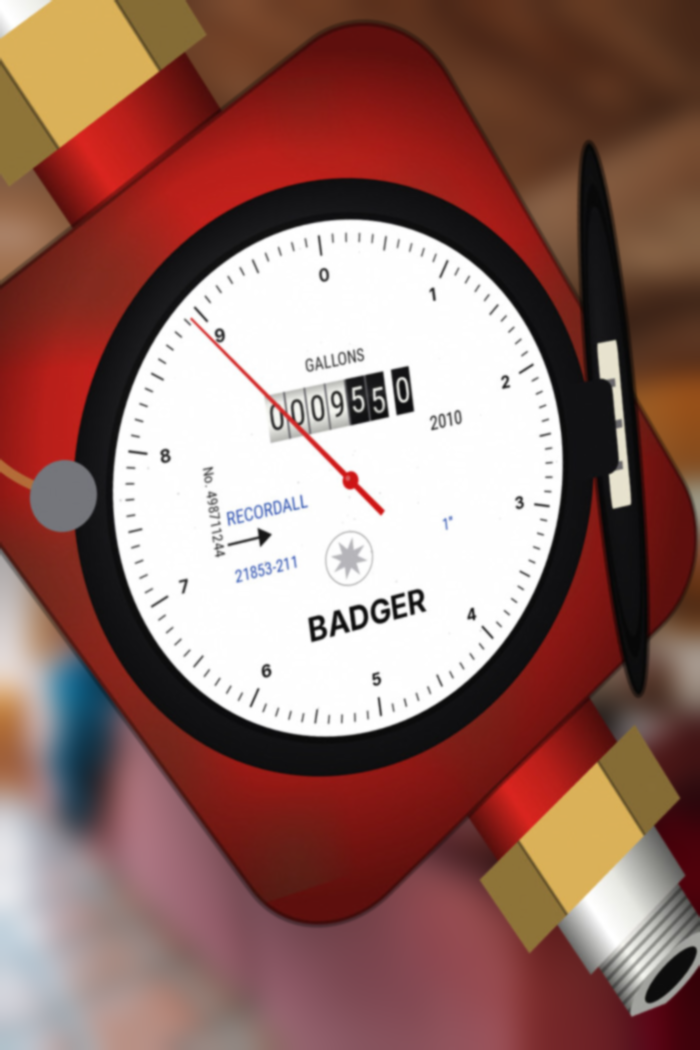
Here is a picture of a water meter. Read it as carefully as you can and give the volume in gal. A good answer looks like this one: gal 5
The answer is gal 9548.9
